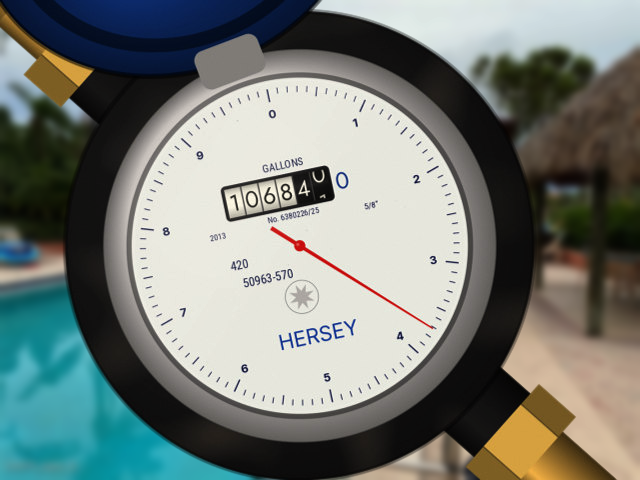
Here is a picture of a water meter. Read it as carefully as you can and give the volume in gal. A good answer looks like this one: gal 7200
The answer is gal 1068403.7
